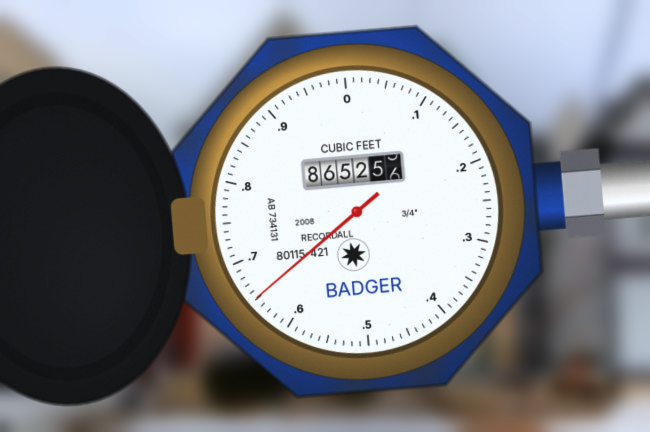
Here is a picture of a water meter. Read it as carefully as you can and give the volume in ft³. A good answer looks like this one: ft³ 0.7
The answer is ft³ 865255.65
